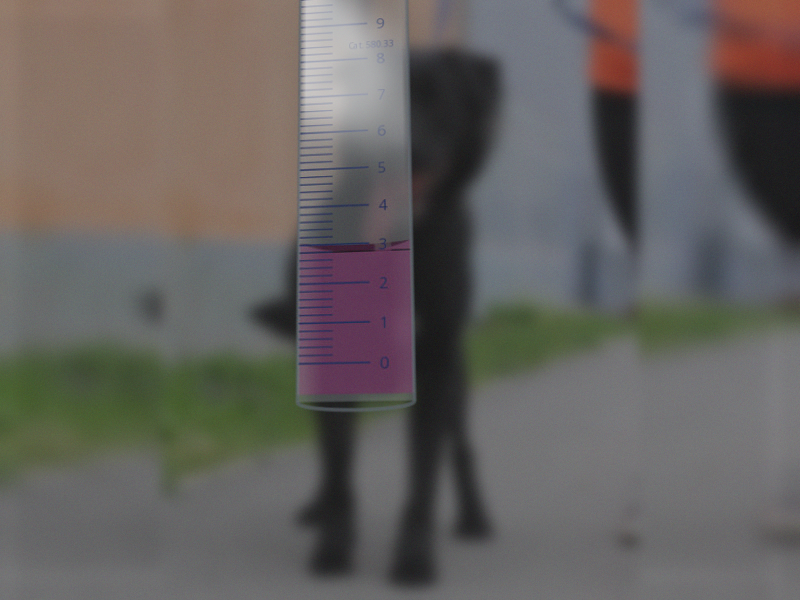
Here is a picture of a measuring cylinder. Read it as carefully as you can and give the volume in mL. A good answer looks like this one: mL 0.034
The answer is mL 2.8
